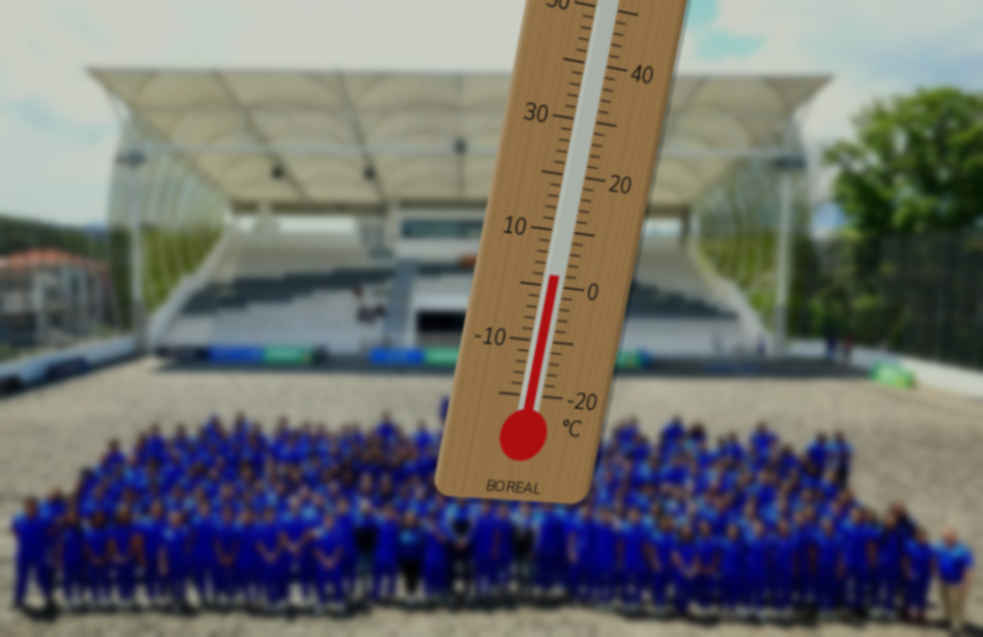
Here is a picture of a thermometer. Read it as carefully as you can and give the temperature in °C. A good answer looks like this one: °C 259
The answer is °C 2
